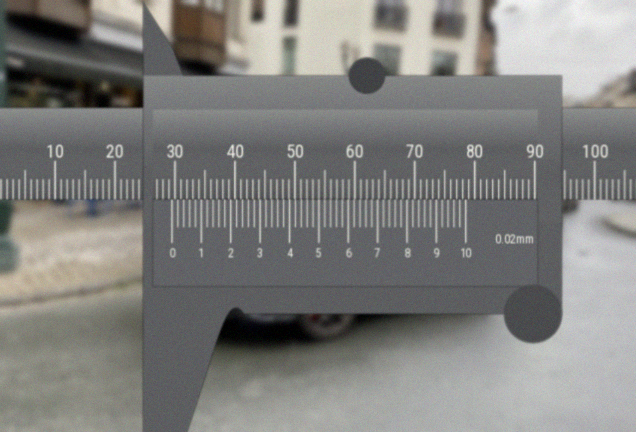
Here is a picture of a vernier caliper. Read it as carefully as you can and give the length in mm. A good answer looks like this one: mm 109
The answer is mm 29.5
